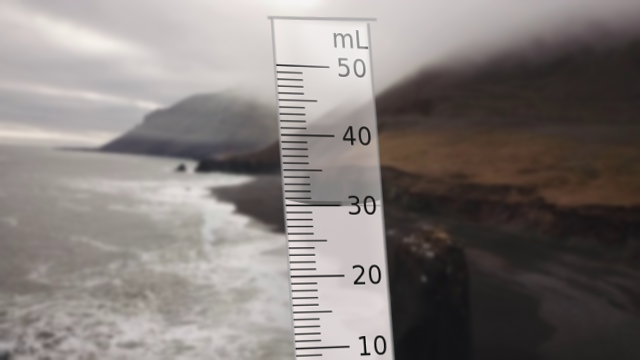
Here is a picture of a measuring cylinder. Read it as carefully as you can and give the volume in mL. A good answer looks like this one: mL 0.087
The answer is mL 30
